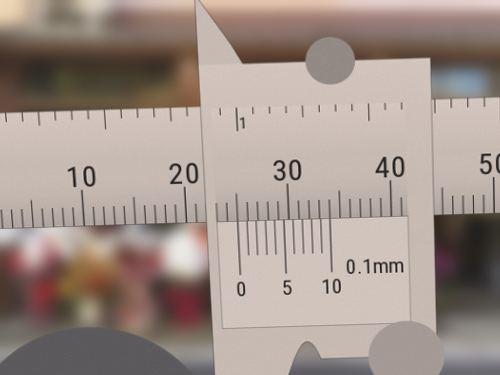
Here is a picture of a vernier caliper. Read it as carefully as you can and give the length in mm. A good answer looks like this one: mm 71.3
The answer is mm 25.0
